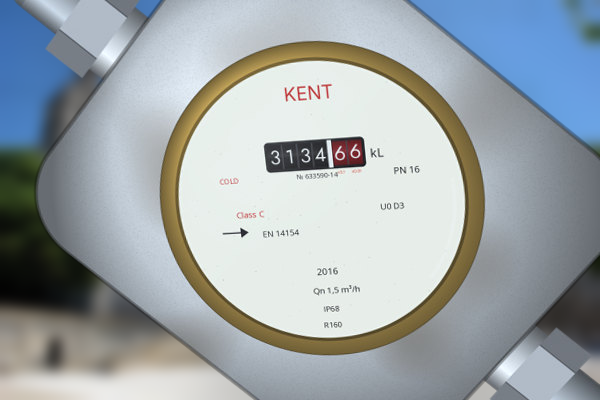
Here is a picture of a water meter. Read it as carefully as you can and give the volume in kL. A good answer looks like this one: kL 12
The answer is kL 3134.66
